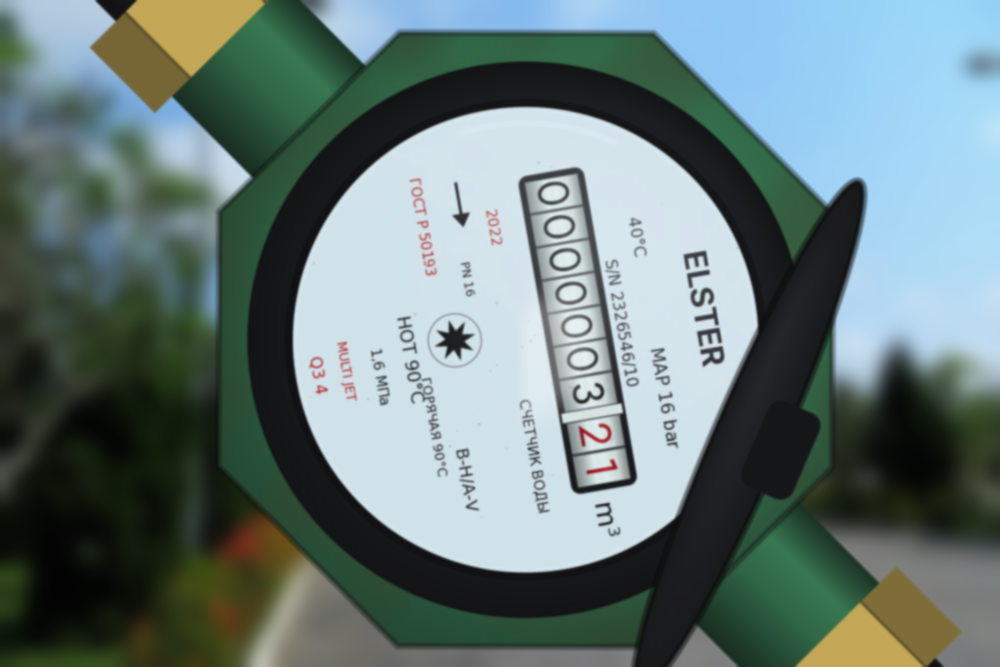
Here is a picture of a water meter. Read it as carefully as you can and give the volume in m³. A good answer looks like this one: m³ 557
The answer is m³ 3.21
